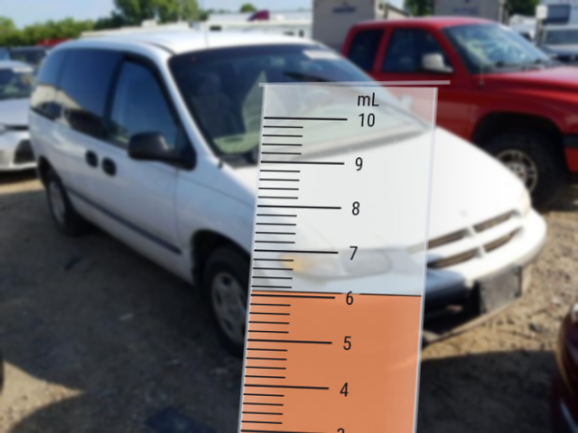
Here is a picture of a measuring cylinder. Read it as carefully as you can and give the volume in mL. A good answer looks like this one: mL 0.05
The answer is mL 6.1
